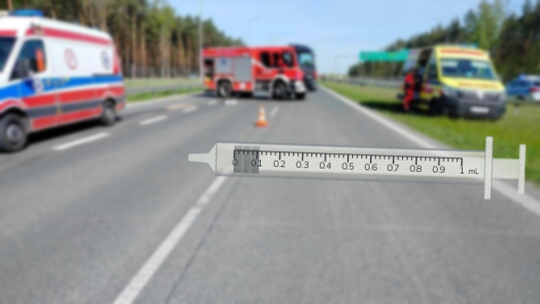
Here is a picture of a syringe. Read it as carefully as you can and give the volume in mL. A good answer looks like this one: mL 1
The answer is mL 0
